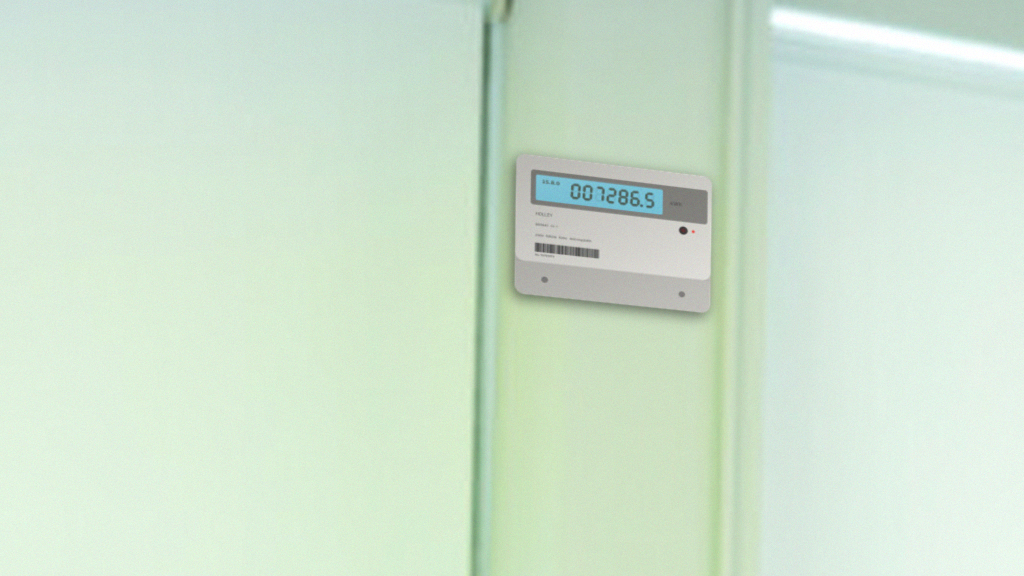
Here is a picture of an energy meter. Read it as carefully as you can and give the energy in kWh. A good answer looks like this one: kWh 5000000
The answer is kWh 7286.5
